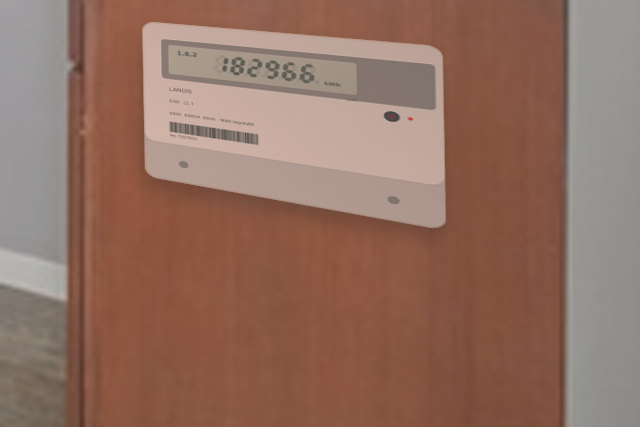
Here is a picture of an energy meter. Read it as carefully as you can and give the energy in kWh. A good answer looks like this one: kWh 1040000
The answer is kWh 182966
